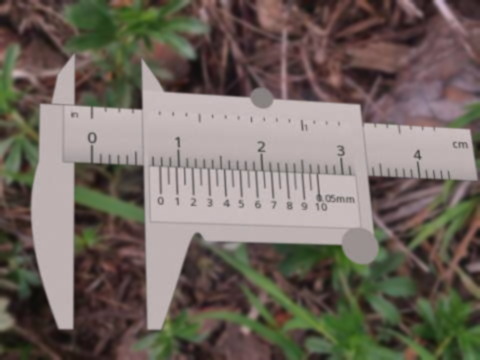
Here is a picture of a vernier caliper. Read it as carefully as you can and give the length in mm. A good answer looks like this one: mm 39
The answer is mm 7.8
